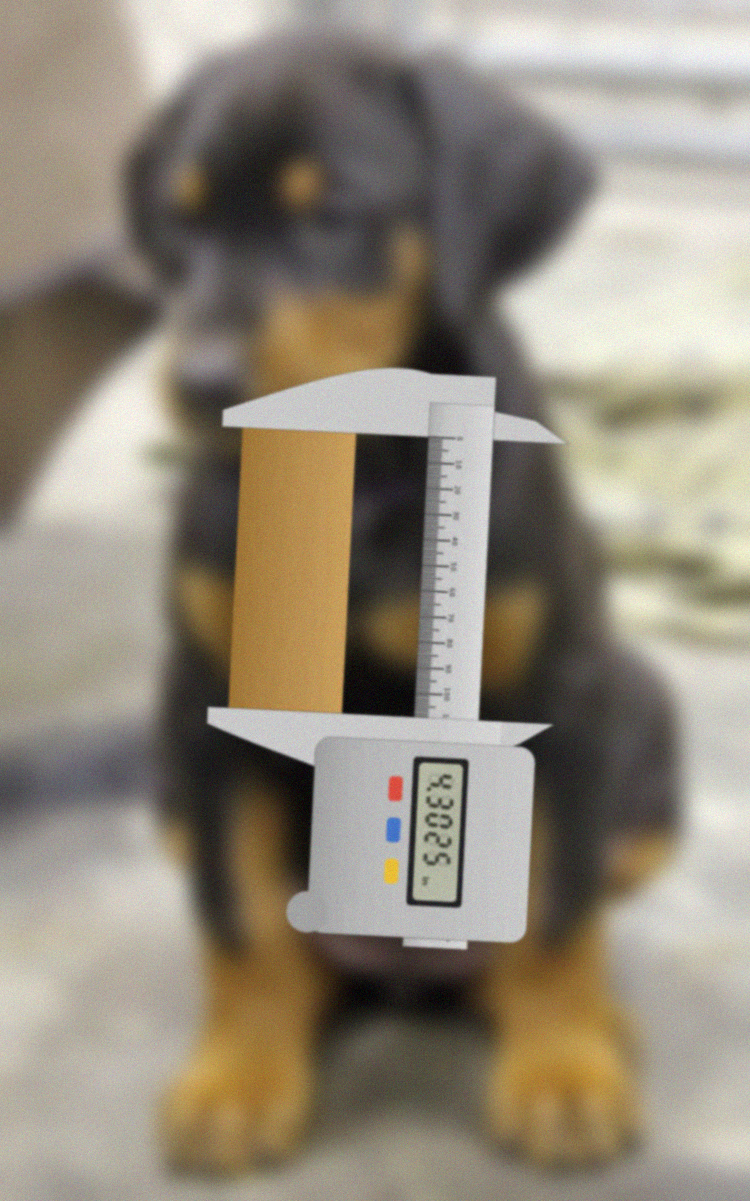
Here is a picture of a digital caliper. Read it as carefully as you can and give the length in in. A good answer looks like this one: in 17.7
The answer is in 4.3025
